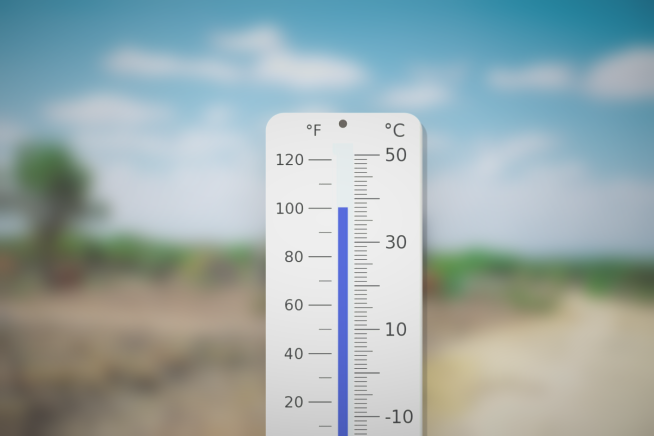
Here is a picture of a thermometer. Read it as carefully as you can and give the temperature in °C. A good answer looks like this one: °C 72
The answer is °C 38
